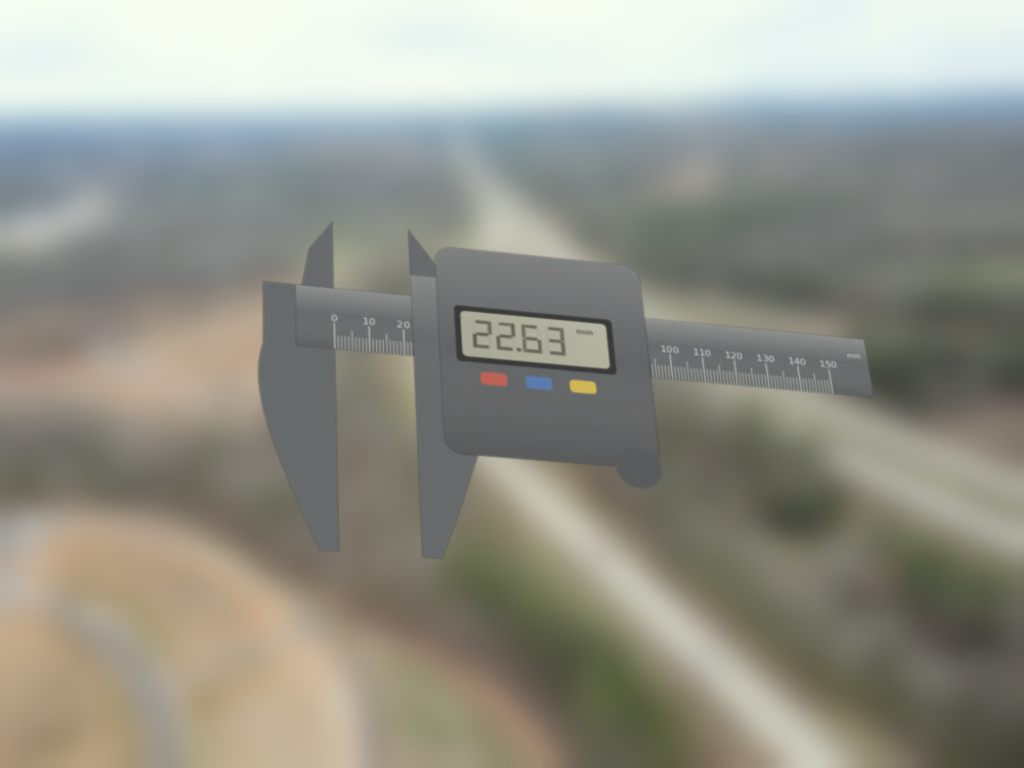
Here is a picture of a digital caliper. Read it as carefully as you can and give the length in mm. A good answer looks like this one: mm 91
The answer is mm 22.63
